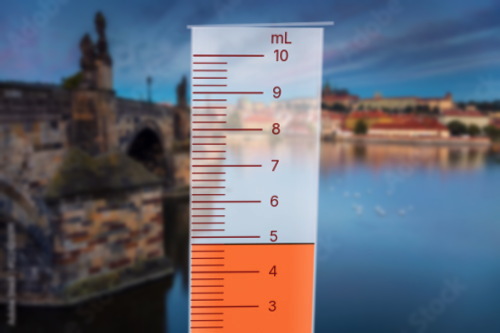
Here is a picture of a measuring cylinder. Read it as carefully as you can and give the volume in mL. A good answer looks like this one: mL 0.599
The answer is mL 4.8
